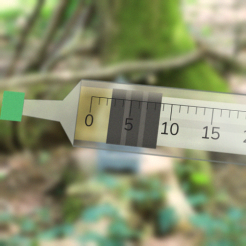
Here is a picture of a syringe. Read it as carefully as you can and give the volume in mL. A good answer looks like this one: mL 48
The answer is mL 2.5
